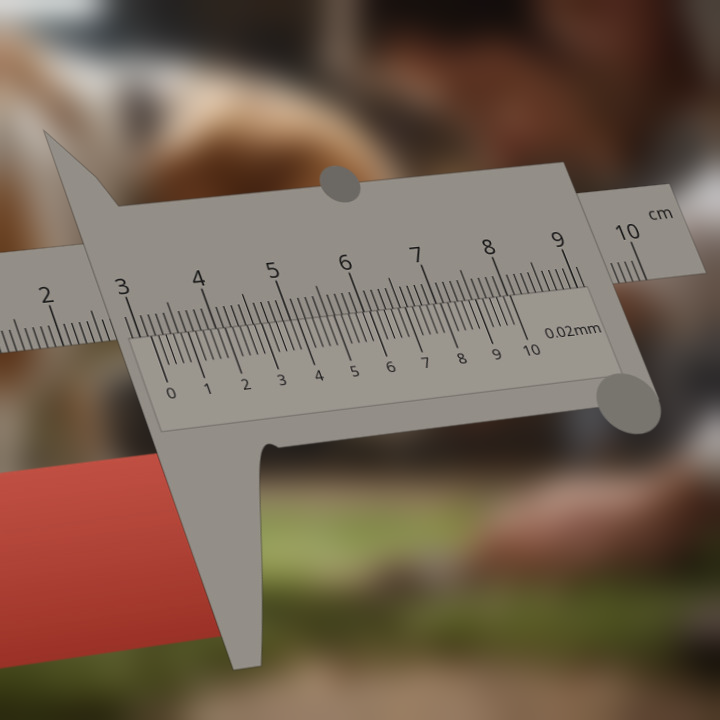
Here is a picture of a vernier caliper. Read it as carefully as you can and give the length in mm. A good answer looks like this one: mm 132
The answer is mm 31.4
